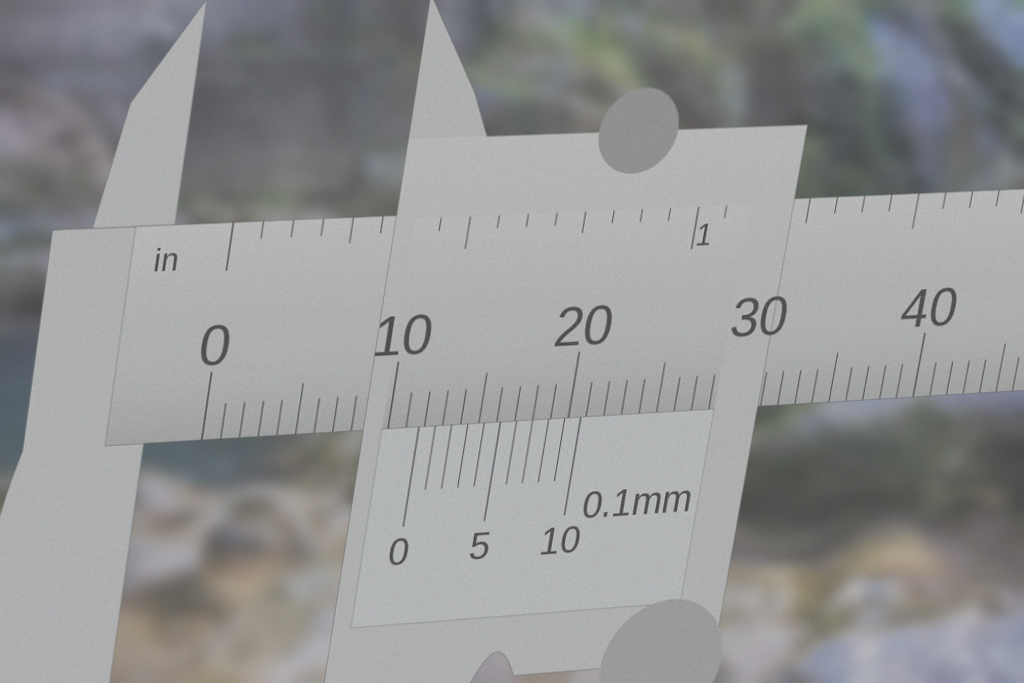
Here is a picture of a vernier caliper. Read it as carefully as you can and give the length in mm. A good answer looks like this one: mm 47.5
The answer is mm 11.7
